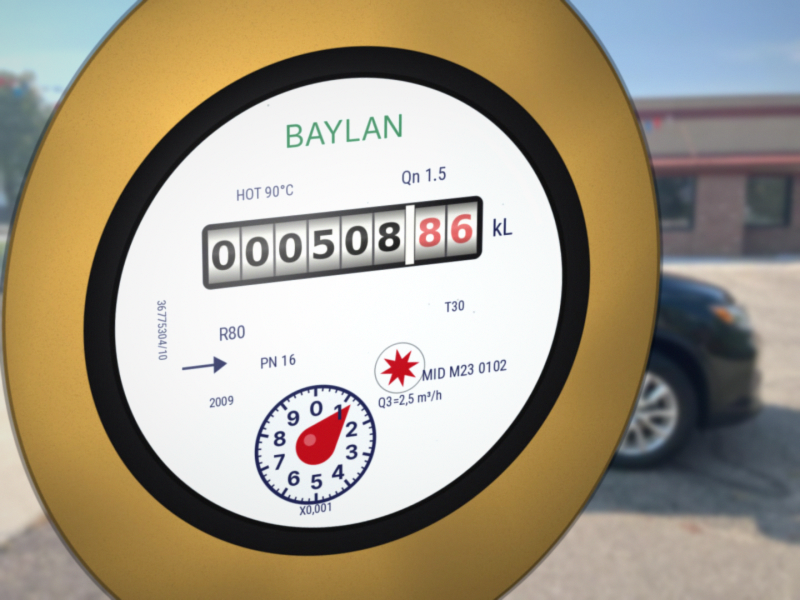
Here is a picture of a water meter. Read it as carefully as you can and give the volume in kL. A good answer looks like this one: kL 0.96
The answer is kL 508.861
